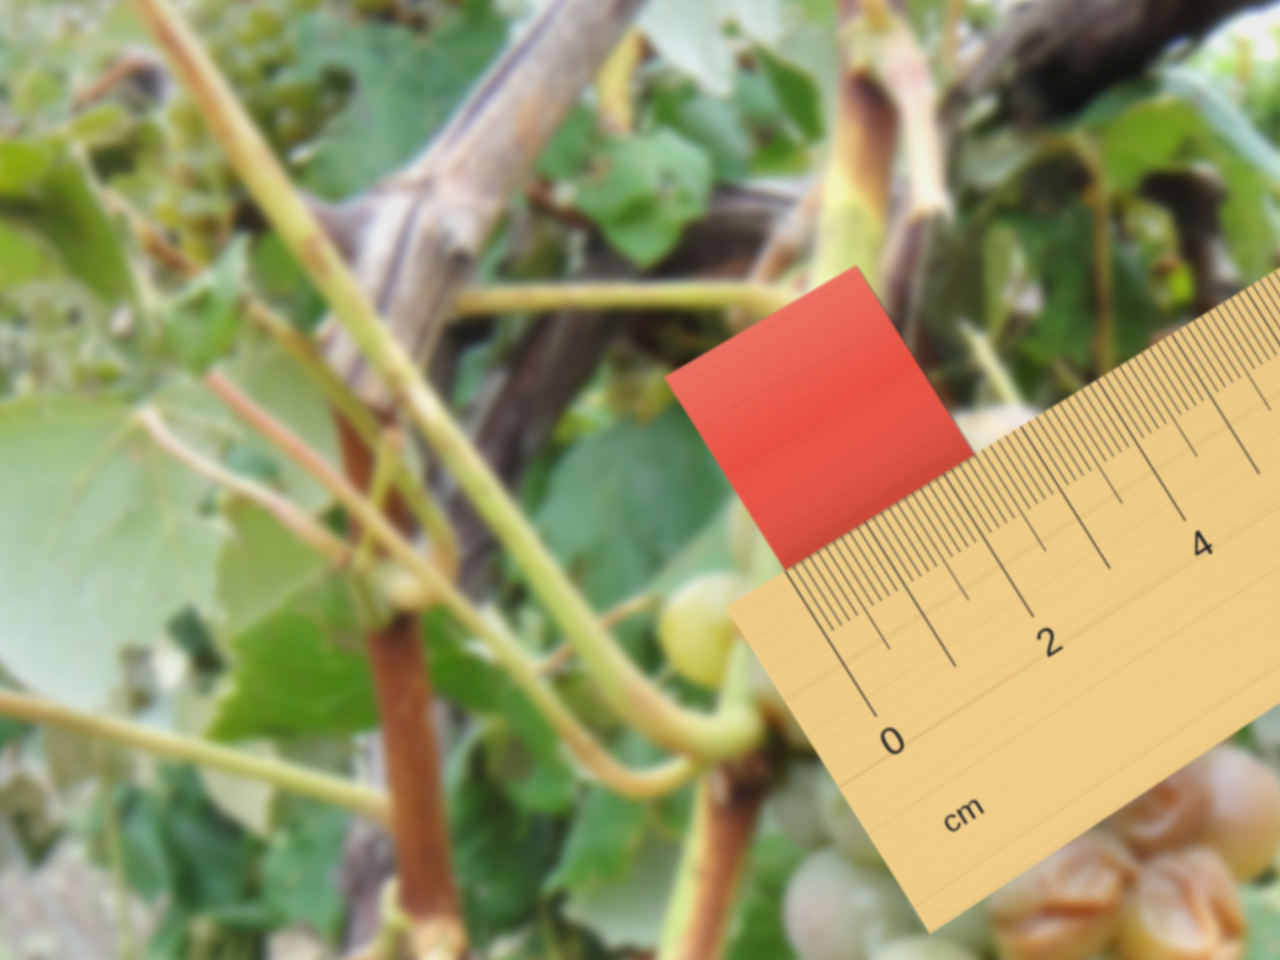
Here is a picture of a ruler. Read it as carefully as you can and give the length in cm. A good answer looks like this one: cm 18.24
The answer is cm 2.4
